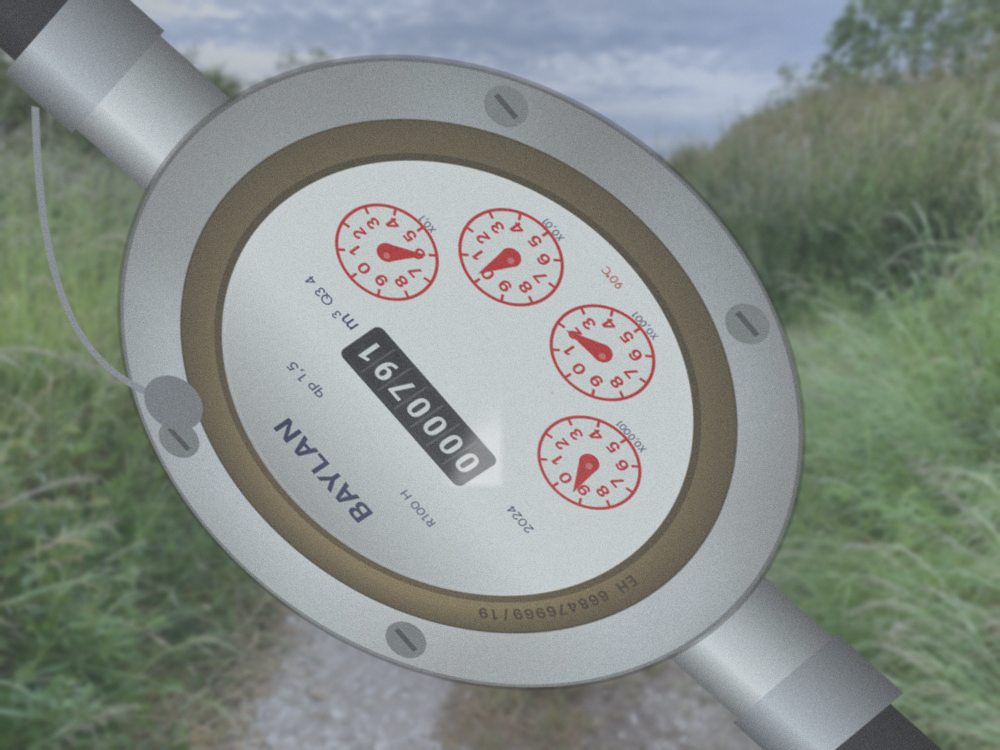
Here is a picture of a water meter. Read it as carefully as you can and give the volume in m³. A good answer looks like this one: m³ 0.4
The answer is m³ 791.6019
